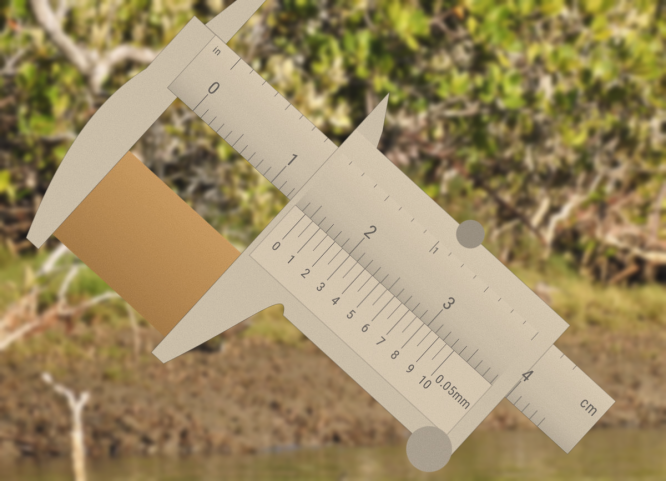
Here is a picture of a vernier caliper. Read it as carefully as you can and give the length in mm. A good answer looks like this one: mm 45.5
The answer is mm 14.4
